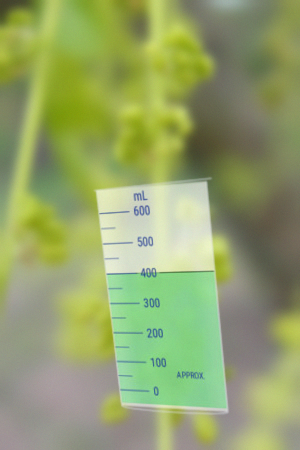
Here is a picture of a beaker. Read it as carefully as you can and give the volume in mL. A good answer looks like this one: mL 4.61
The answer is mL 400
